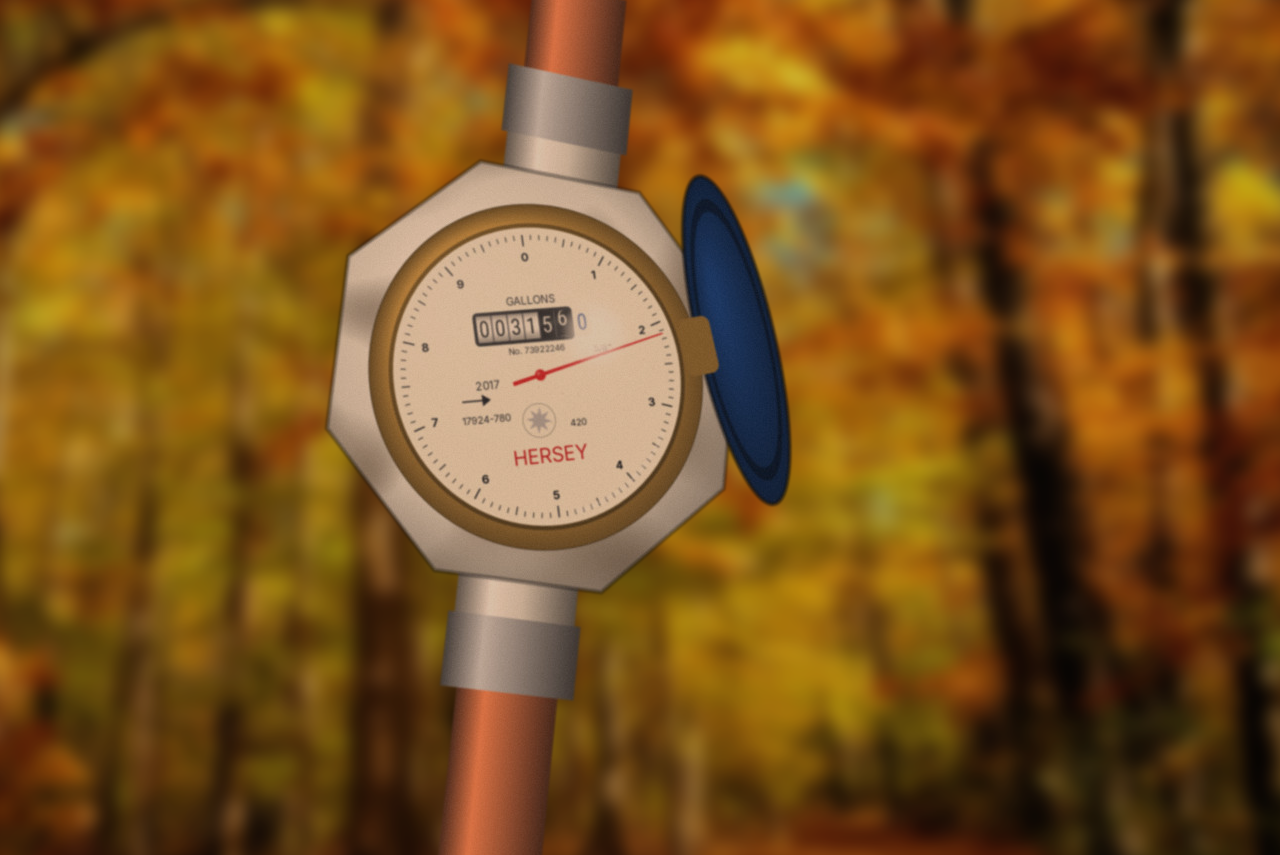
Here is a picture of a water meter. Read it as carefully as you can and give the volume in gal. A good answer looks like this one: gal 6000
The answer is gal 31562.1
